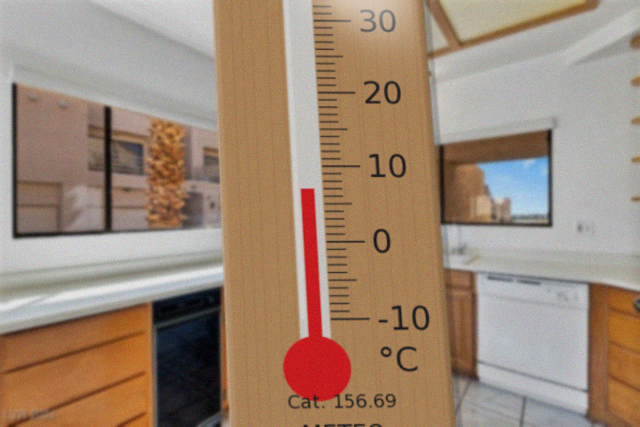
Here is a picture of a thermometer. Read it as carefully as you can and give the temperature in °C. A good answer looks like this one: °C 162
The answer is °C 7
